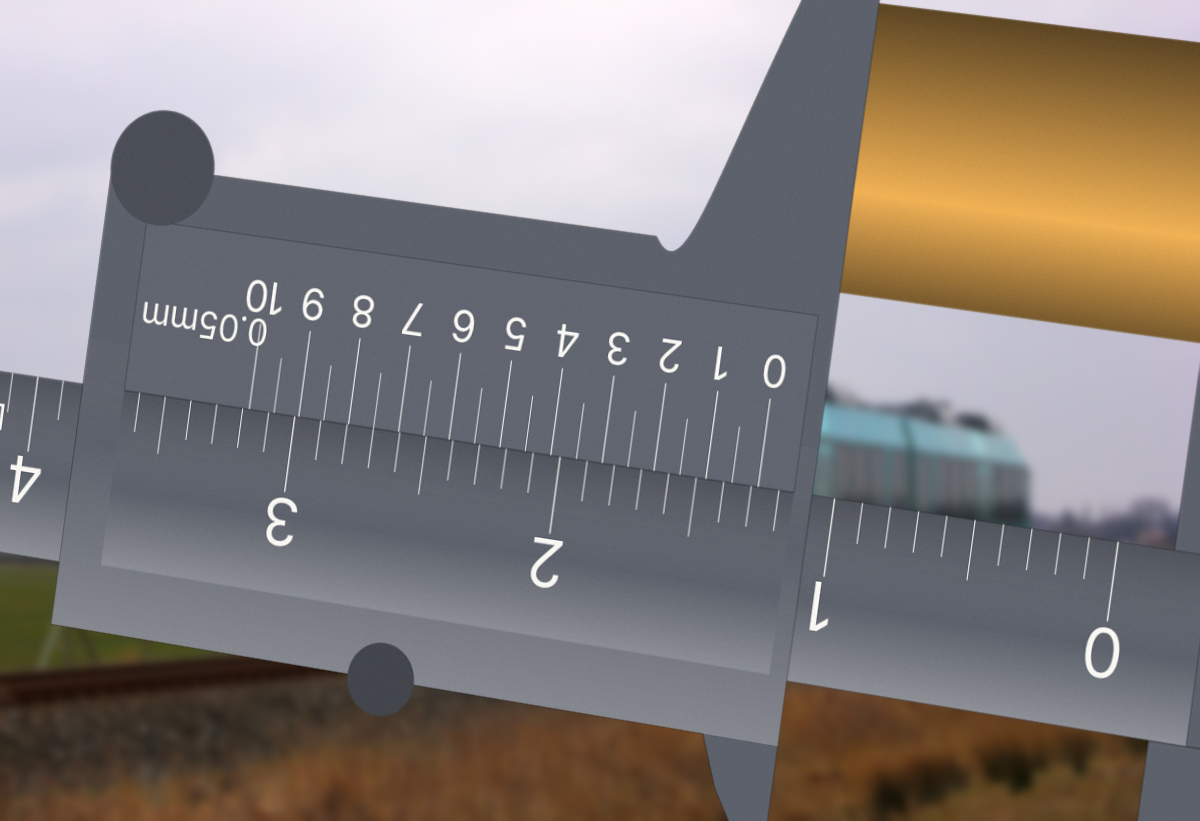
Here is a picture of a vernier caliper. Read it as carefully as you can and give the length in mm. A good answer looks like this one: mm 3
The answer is mm 12.75
